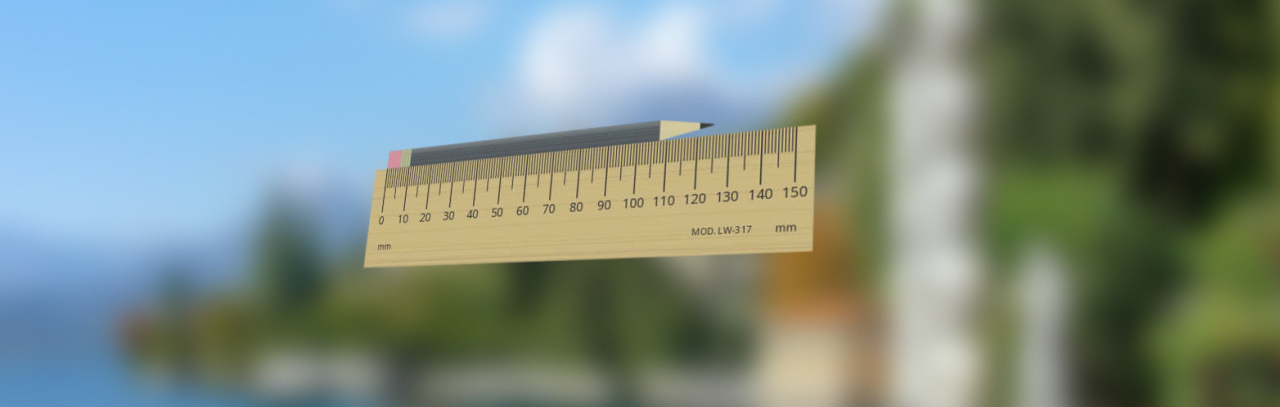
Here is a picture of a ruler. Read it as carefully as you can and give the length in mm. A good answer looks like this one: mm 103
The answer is mm 125
